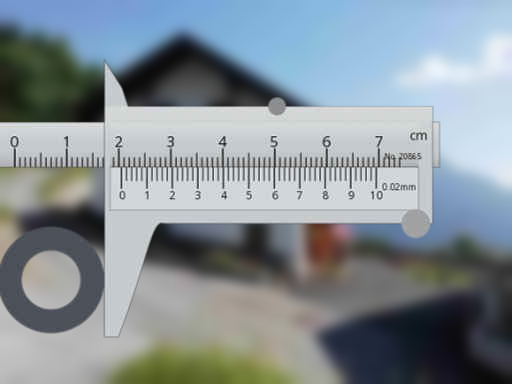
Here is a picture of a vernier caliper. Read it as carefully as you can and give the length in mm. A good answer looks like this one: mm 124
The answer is mm 20.5
